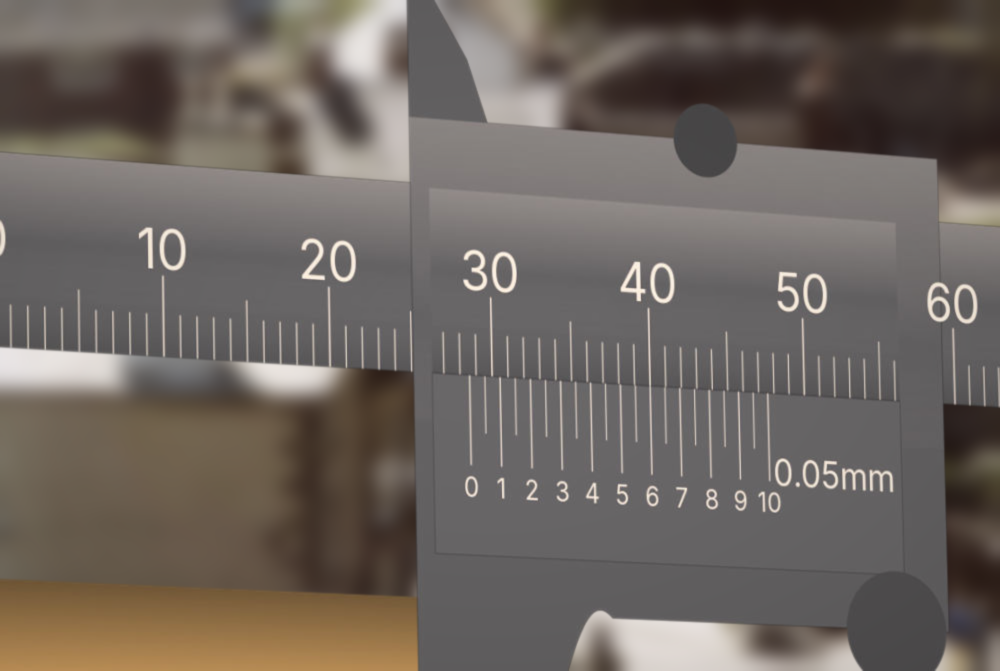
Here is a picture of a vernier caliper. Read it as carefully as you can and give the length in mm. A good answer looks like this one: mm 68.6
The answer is mm 28.6
